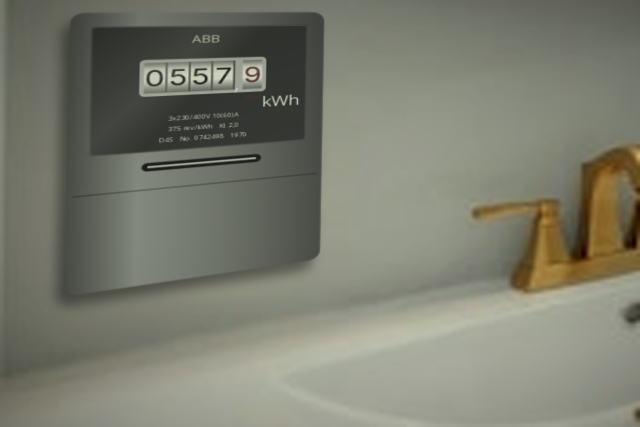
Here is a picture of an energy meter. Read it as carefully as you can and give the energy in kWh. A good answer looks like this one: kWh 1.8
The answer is kWh 557.9
